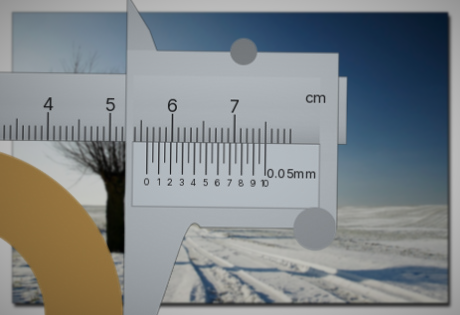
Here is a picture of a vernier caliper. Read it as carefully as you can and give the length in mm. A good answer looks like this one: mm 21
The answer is mm 56.0
